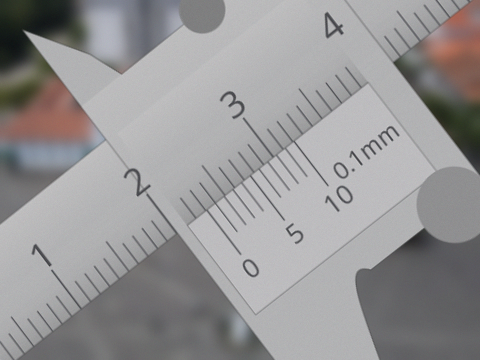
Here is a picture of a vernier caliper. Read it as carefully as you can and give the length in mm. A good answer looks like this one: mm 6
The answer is mm 23.1
